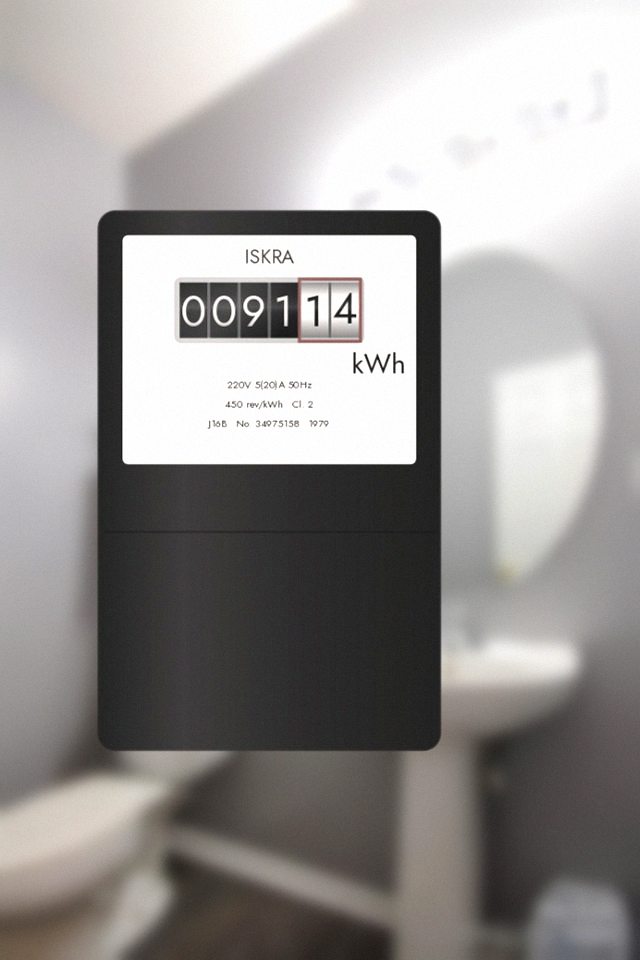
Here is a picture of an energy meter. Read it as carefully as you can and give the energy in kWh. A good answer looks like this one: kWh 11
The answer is kWh 91.14
